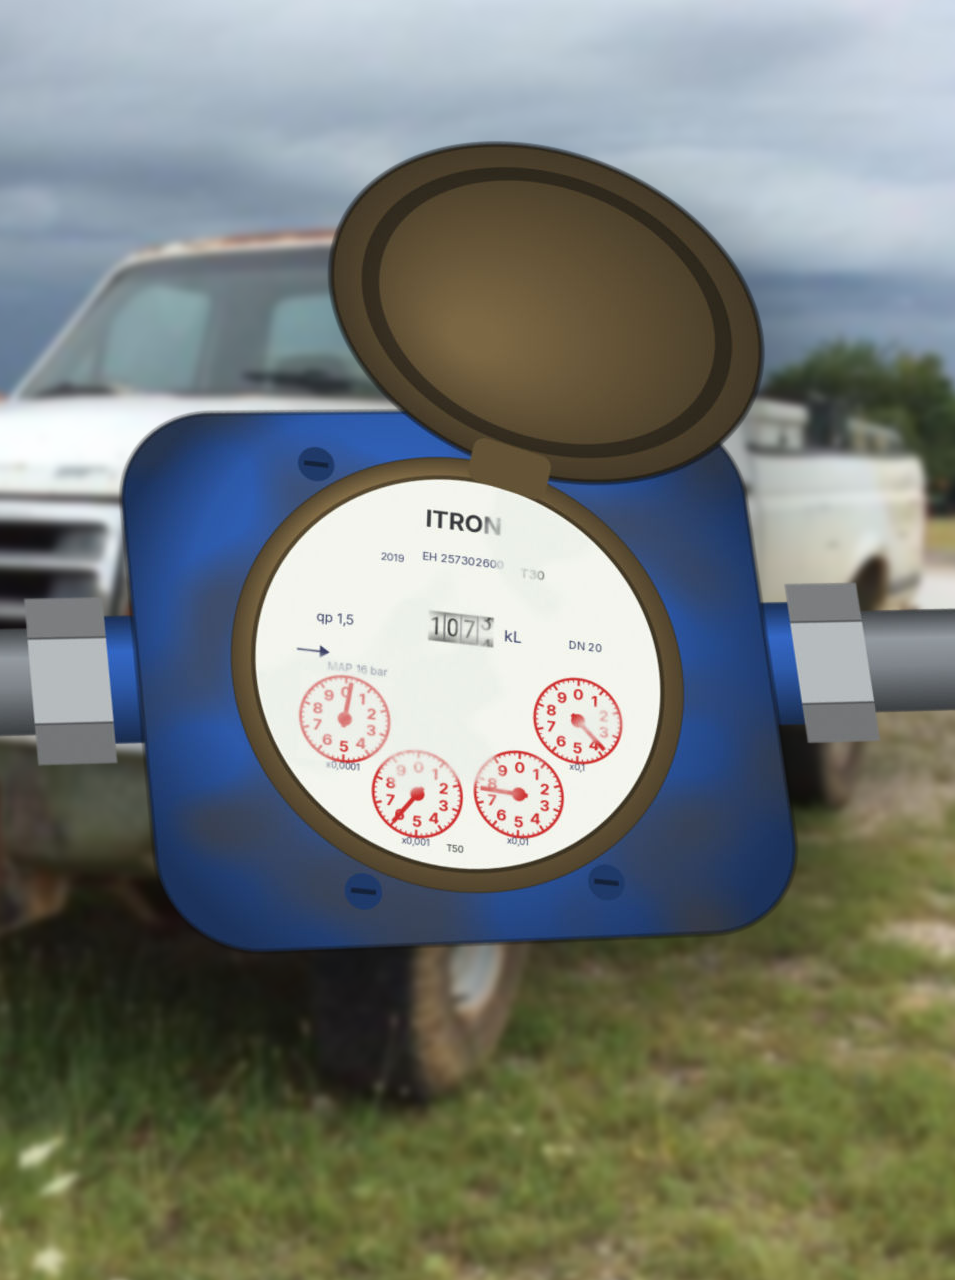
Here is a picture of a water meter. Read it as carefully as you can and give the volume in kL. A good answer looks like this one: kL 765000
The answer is kL 1073.3760
